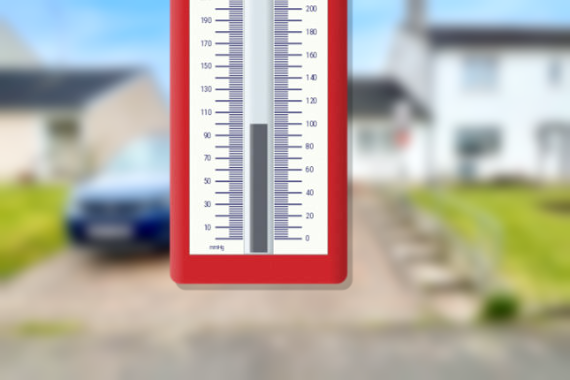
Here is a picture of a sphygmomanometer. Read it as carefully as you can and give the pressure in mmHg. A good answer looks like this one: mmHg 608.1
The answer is mmHg 100
